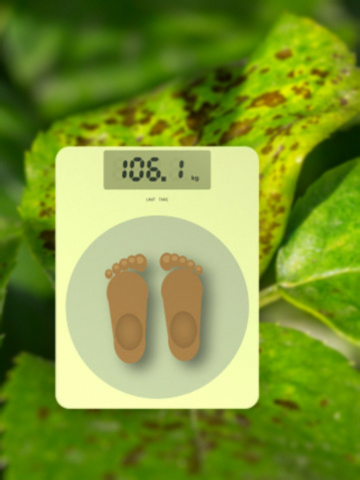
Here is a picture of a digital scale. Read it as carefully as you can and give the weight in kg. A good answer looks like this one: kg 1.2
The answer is kg 106.1
